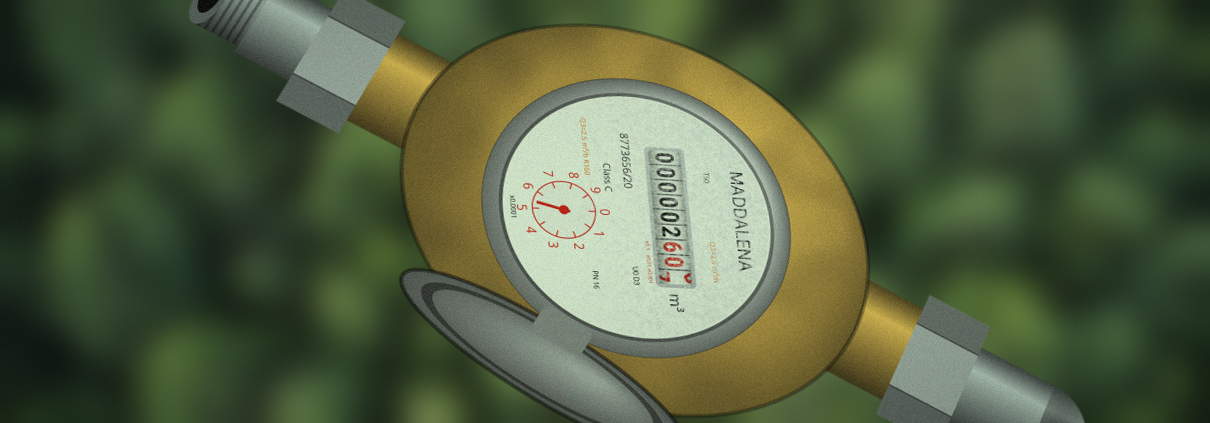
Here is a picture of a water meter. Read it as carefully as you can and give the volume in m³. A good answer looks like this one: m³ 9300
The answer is m³ 2.6065
